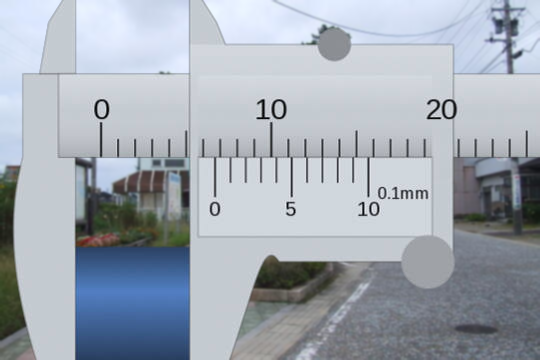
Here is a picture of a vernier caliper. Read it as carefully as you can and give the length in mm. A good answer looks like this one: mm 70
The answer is mm 6.7
